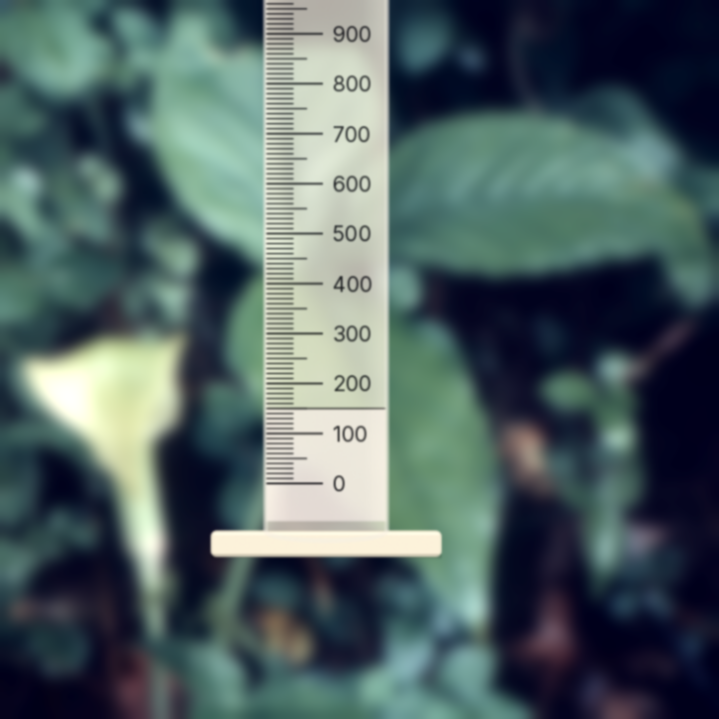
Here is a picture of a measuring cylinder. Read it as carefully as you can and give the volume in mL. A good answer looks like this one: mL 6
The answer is mL 150
